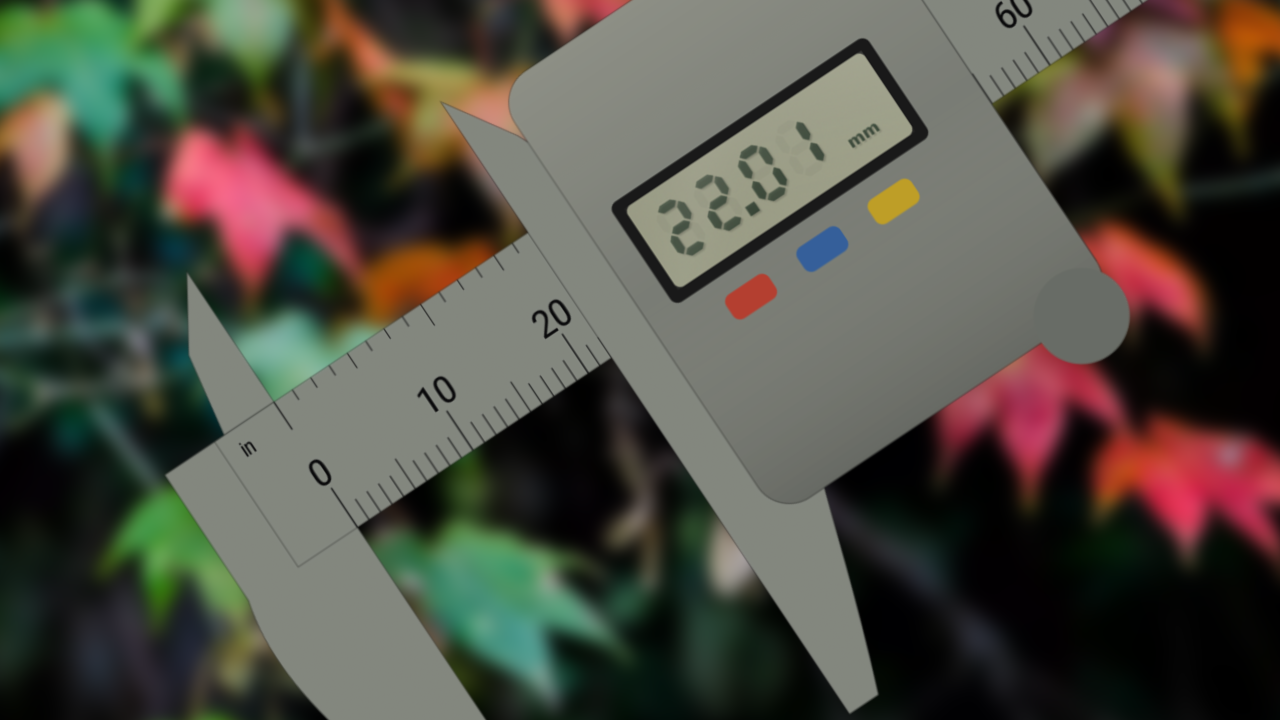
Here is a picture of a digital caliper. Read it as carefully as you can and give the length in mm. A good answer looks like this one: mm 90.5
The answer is mm 22.01
